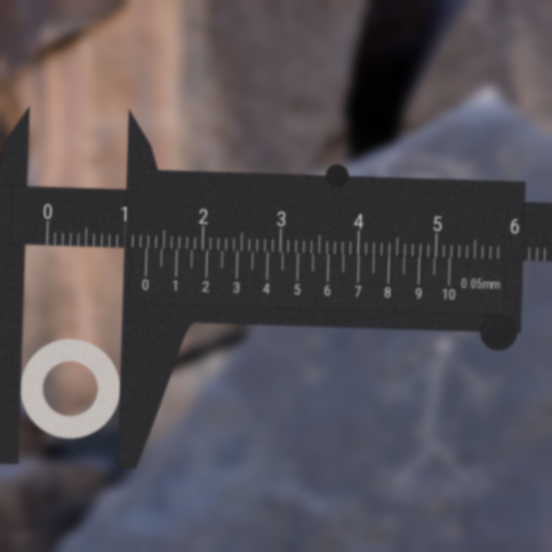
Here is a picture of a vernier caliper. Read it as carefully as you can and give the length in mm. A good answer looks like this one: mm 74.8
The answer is mm 12.8
